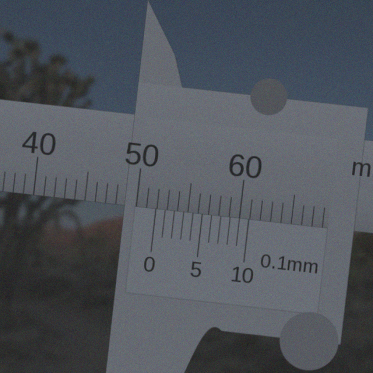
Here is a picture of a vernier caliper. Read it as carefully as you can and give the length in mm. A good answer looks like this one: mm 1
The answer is mm 51.9
